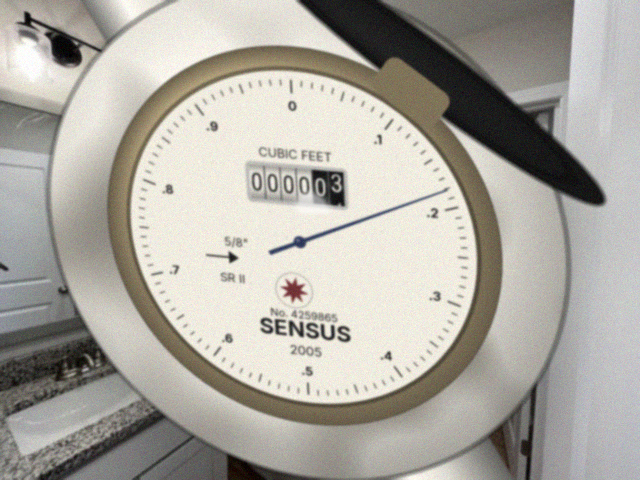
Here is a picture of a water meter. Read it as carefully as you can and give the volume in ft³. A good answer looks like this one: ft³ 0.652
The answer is ft³ 3.18
